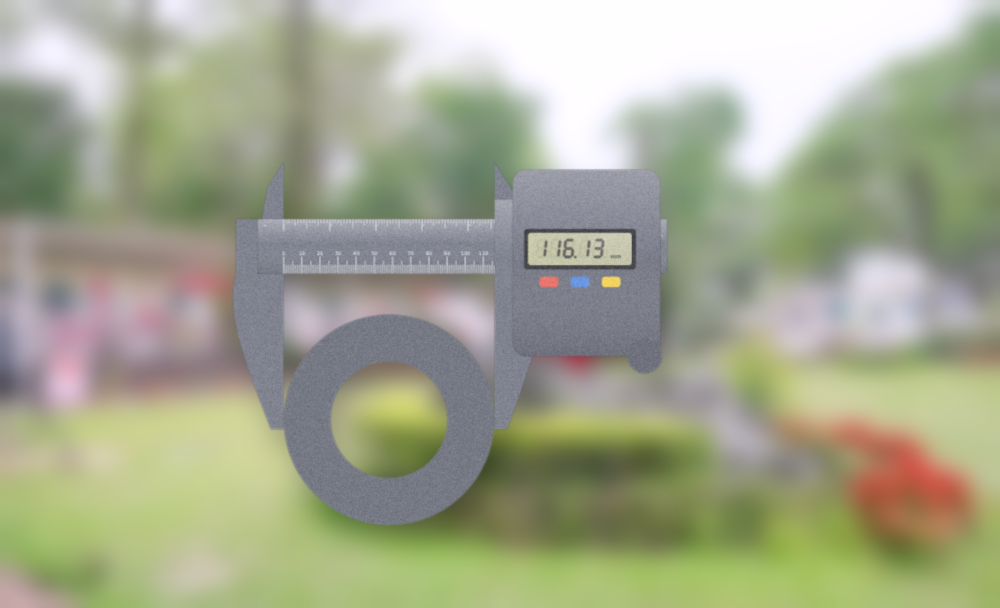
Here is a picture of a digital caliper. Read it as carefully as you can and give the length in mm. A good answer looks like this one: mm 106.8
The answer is mm 116.13
